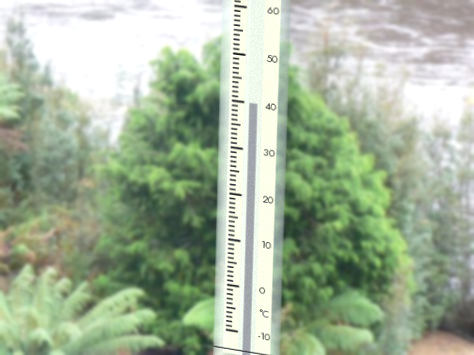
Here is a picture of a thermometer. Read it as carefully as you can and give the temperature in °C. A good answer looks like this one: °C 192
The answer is °C 40
